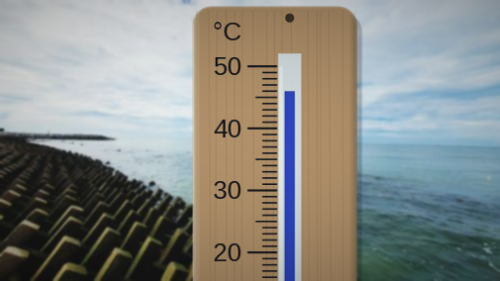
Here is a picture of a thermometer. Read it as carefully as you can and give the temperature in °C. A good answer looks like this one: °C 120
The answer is °C 46
